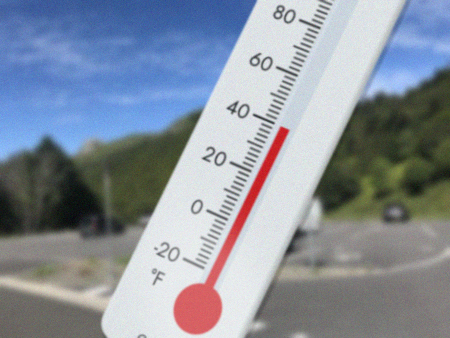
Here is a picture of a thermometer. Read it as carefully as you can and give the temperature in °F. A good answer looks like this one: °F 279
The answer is °F 40
